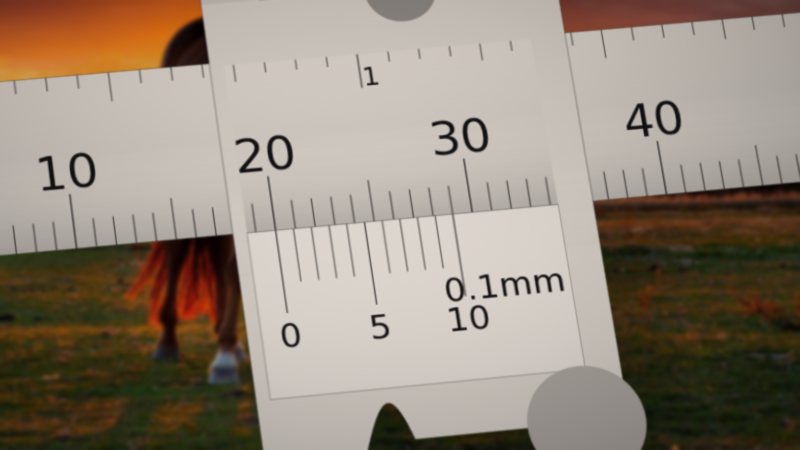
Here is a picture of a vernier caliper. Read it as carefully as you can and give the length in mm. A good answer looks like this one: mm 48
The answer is mm 20.0
